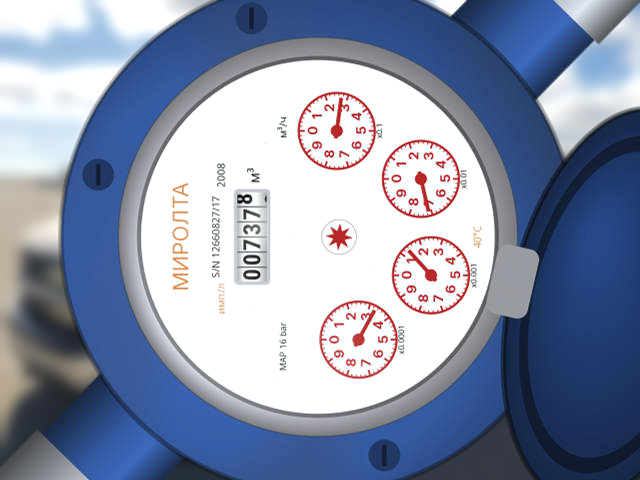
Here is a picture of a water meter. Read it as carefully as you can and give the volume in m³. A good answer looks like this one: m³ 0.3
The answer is m³ 7378.2713
